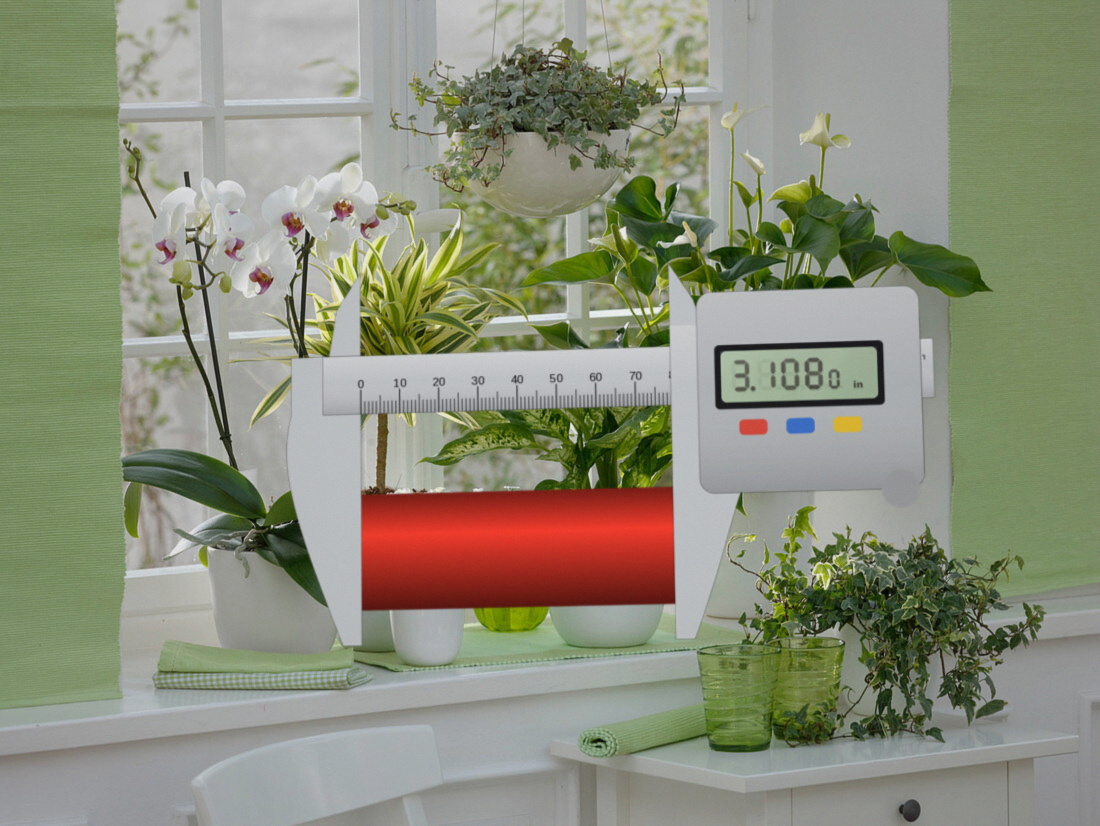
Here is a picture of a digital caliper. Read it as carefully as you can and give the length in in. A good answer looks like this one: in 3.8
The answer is in 3.1080
